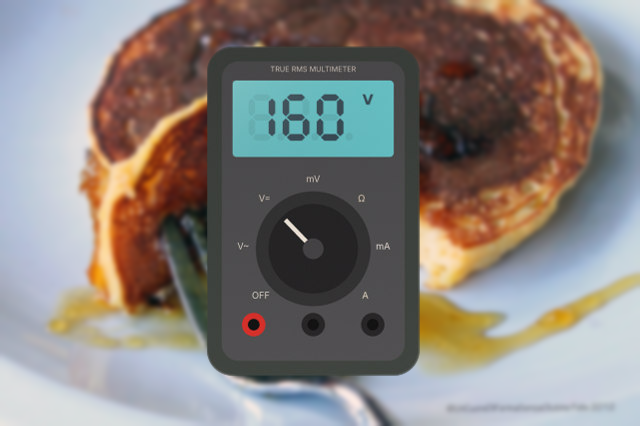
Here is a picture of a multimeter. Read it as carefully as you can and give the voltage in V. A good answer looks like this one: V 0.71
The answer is V 160
